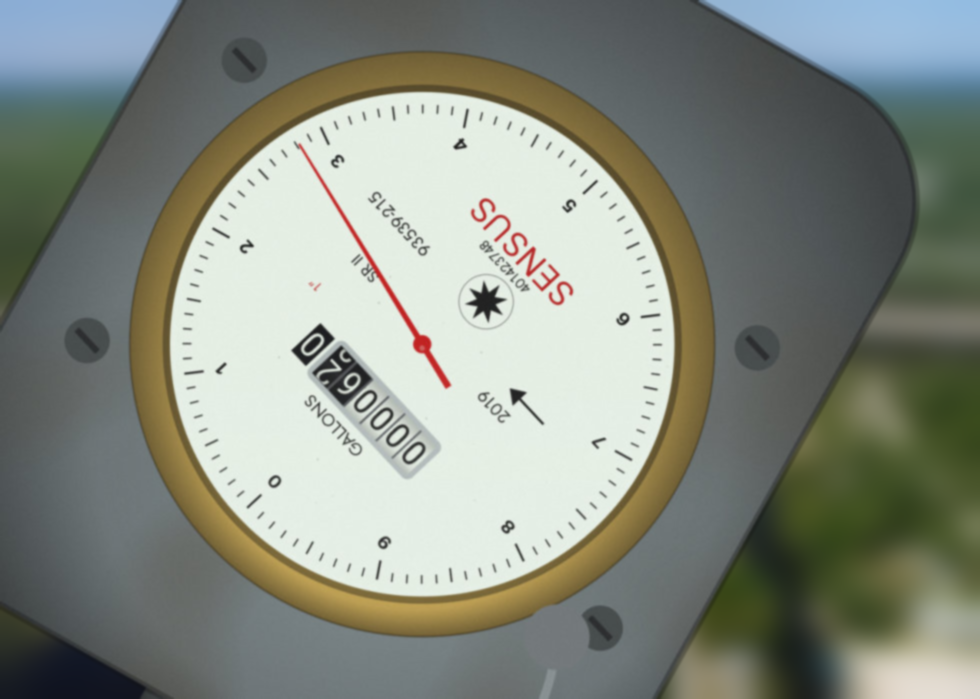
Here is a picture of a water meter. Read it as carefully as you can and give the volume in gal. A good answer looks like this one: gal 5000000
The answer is gal 622.8
